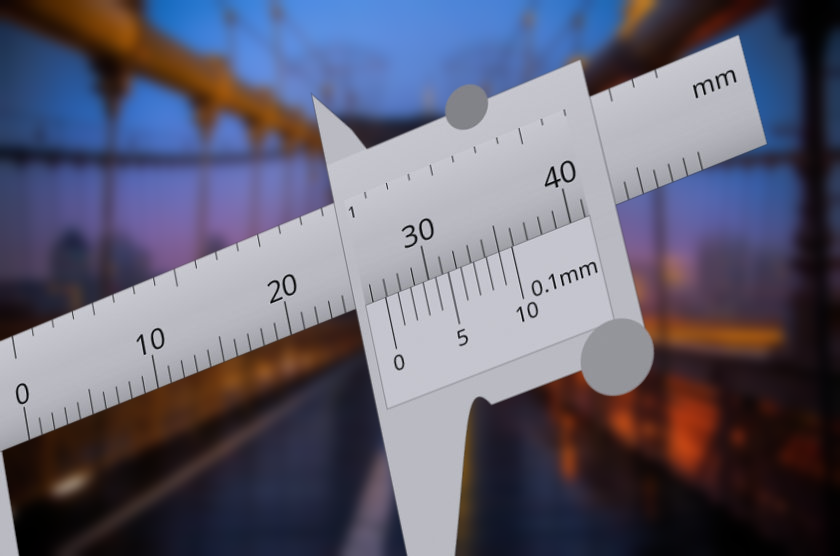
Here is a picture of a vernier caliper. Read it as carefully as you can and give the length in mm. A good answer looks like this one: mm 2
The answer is mm 26.9
